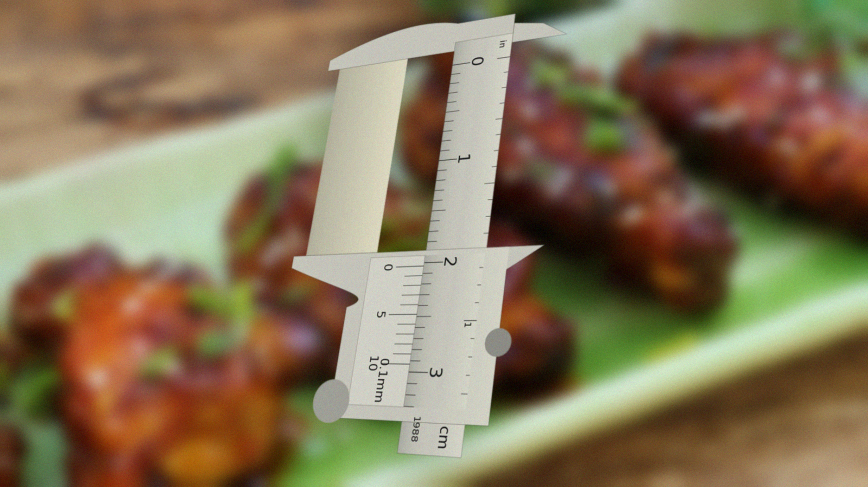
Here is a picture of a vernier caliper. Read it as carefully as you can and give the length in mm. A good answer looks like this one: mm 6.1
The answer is mm 20.3
